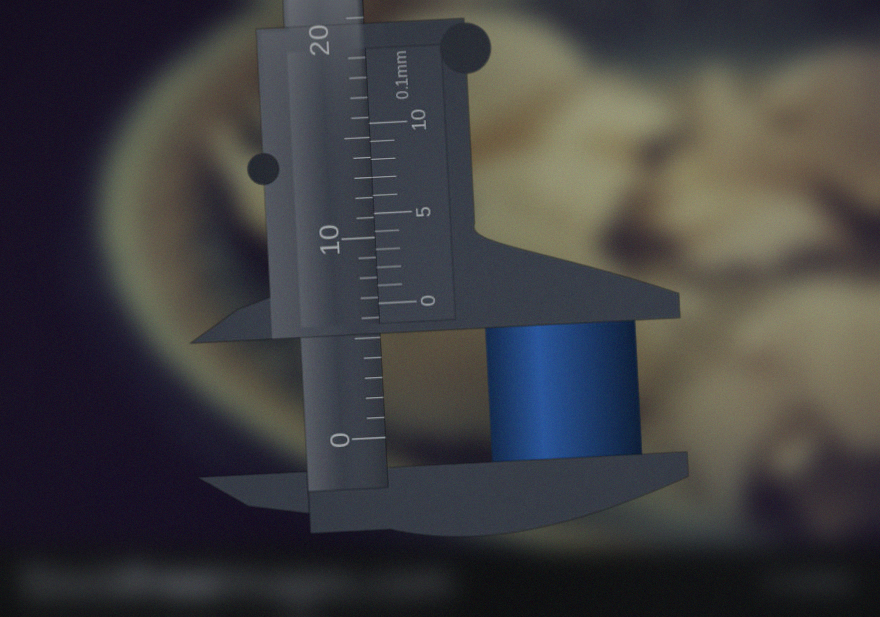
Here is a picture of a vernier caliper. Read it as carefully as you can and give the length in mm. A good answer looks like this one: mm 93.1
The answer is mm 6.7
